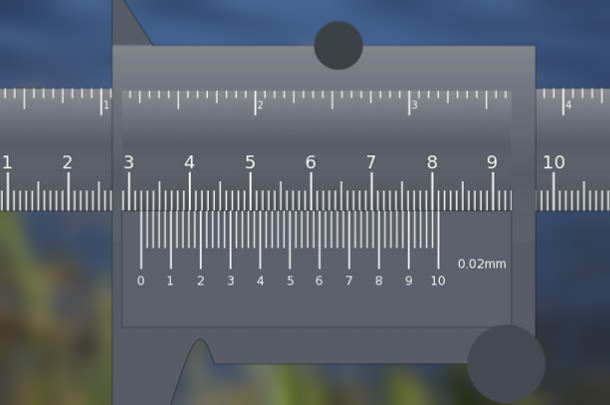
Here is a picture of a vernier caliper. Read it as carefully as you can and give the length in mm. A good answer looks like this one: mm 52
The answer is mm 32.0
